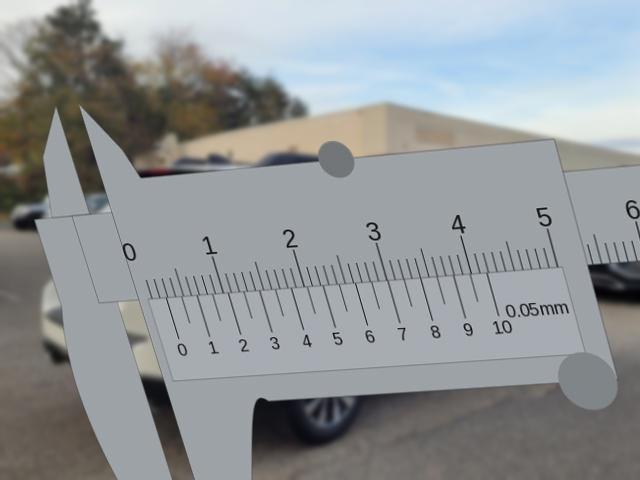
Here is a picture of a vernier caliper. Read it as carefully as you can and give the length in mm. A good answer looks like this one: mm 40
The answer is mm 2.8
